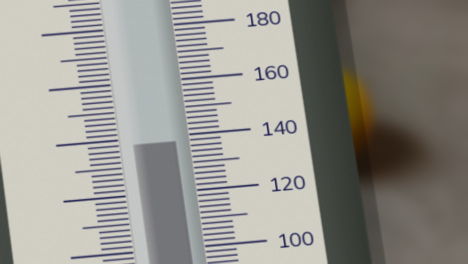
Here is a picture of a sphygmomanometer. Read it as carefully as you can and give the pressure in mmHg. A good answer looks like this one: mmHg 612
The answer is mmHg 138
